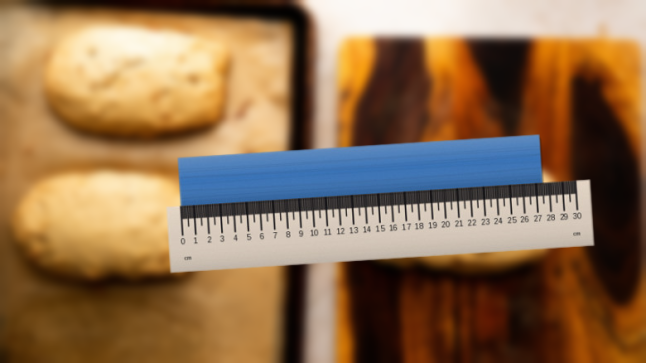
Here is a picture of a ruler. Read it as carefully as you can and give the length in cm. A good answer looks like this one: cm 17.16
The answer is cm 27.5
